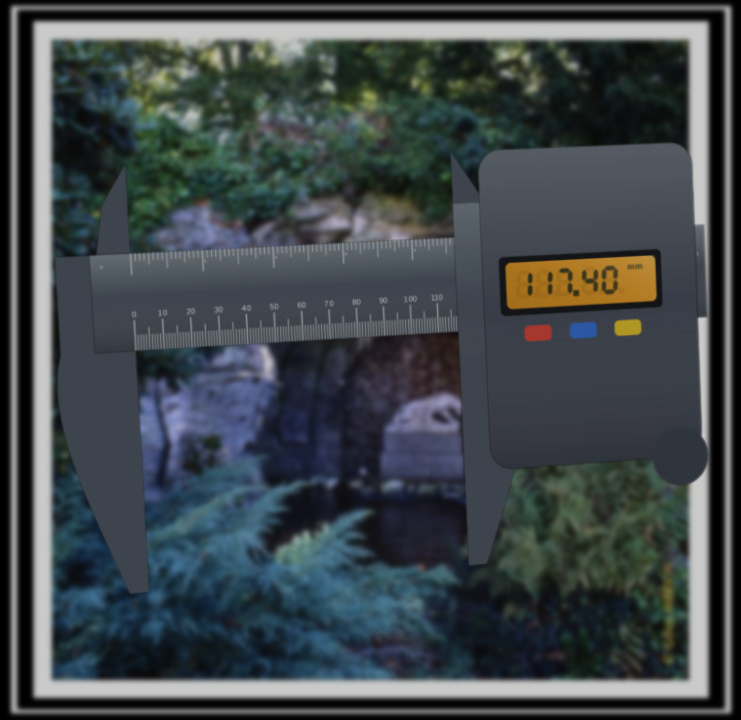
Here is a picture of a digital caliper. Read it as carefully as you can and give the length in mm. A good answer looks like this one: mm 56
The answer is mm 117.40
